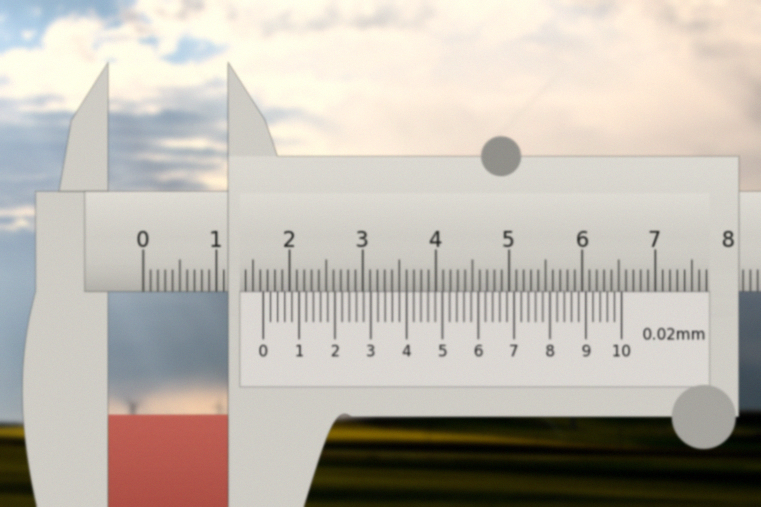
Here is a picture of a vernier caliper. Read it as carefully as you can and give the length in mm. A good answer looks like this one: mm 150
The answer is mm 16.4
